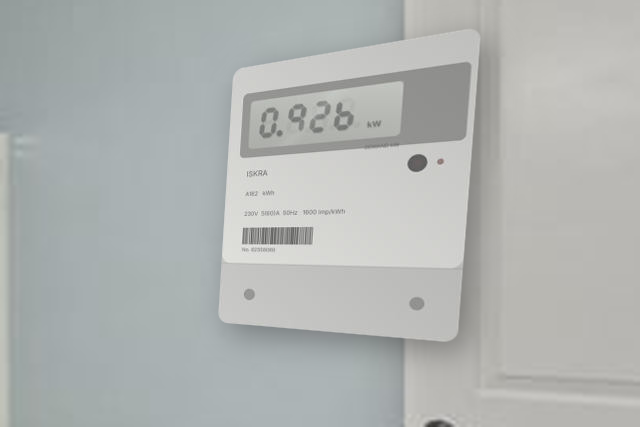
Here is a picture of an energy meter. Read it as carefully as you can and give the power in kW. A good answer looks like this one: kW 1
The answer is kW 0.926
